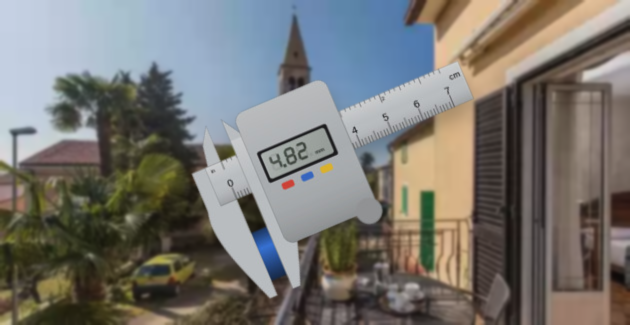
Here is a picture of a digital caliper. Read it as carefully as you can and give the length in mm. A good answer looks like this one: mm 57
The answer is mm 4.82
